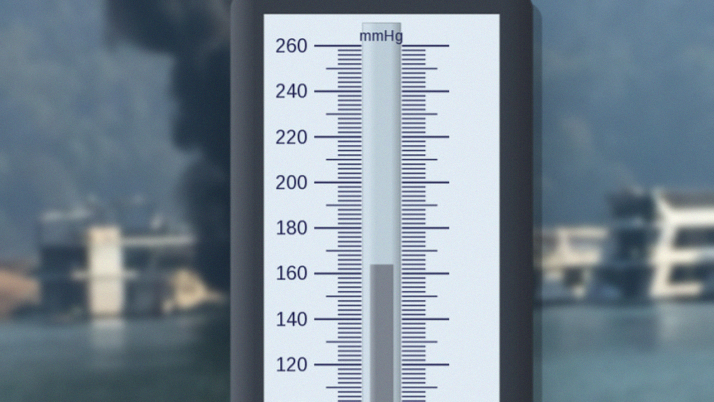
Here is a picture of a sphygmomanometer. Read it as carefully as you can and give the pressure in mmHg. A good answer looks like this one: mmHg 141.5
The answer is mmHg 164
